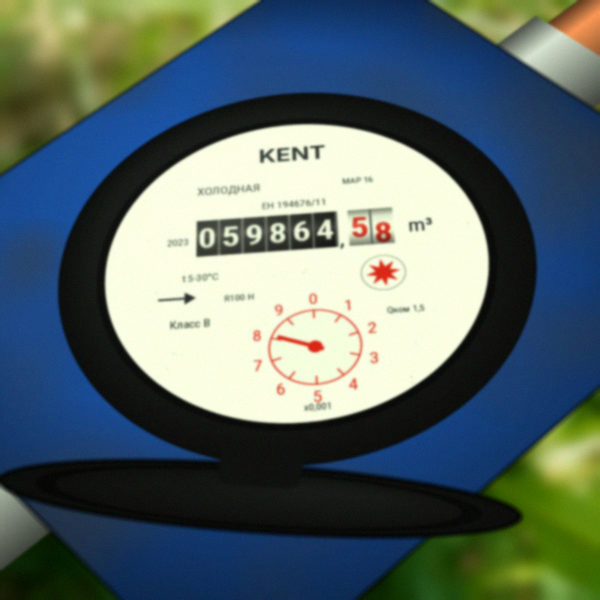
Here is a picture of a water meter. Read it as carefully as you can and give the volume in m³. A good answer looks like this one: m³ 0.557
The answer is m³ 59864.578
